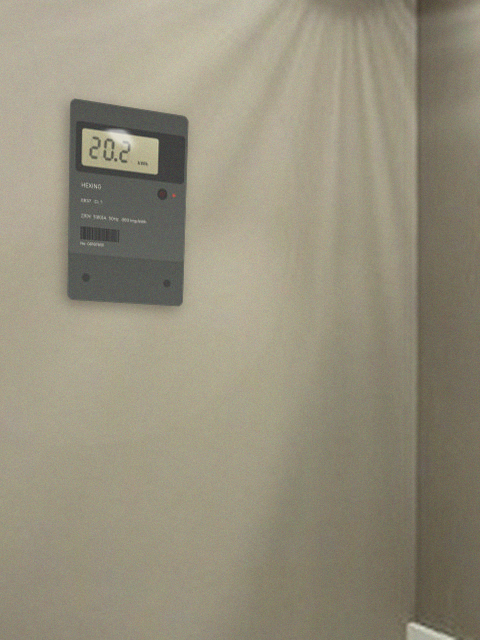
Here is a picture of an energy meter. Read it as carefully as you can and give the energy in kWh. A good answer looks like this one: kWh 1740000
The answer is kWh 20.2
